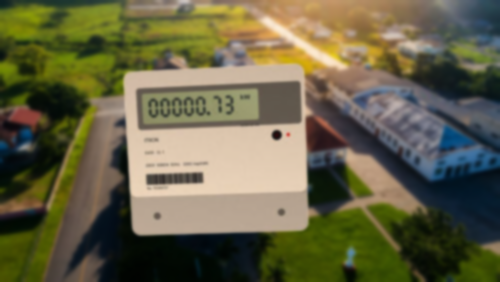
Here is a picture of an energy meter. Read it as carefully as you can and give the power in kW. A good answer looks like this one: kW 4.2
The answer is kW 0.73
